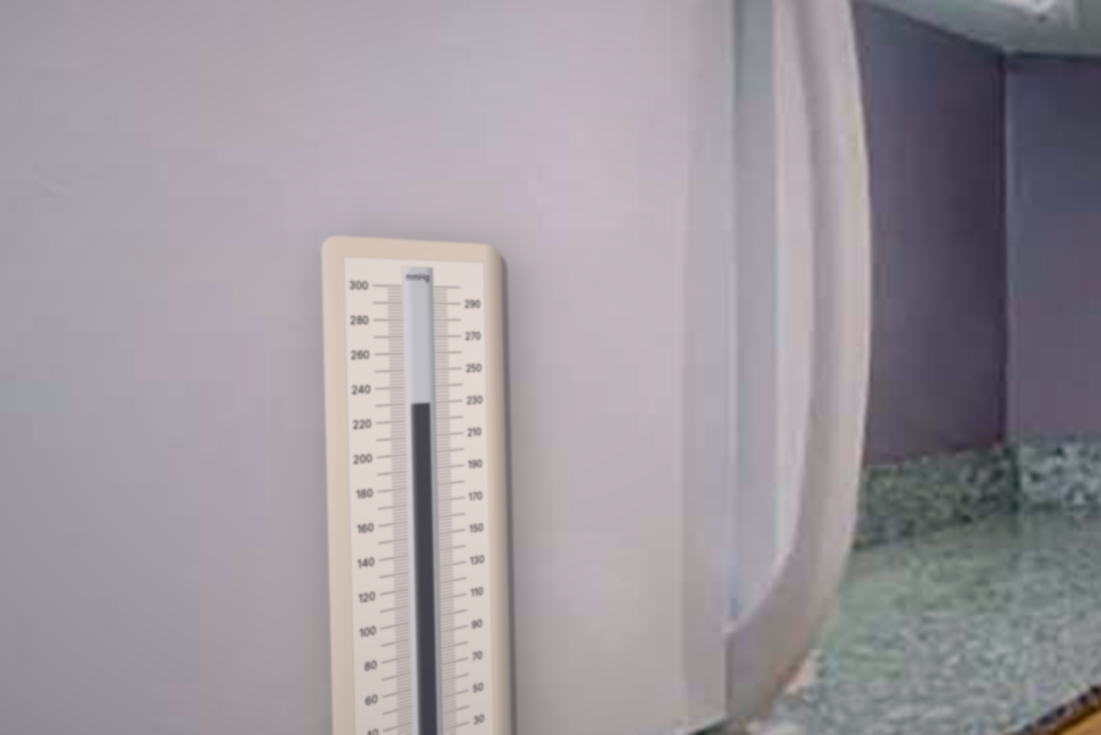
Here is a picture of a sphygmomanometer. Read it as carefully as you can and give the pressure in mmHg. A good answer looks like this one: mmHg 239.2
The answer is mmHg 230
